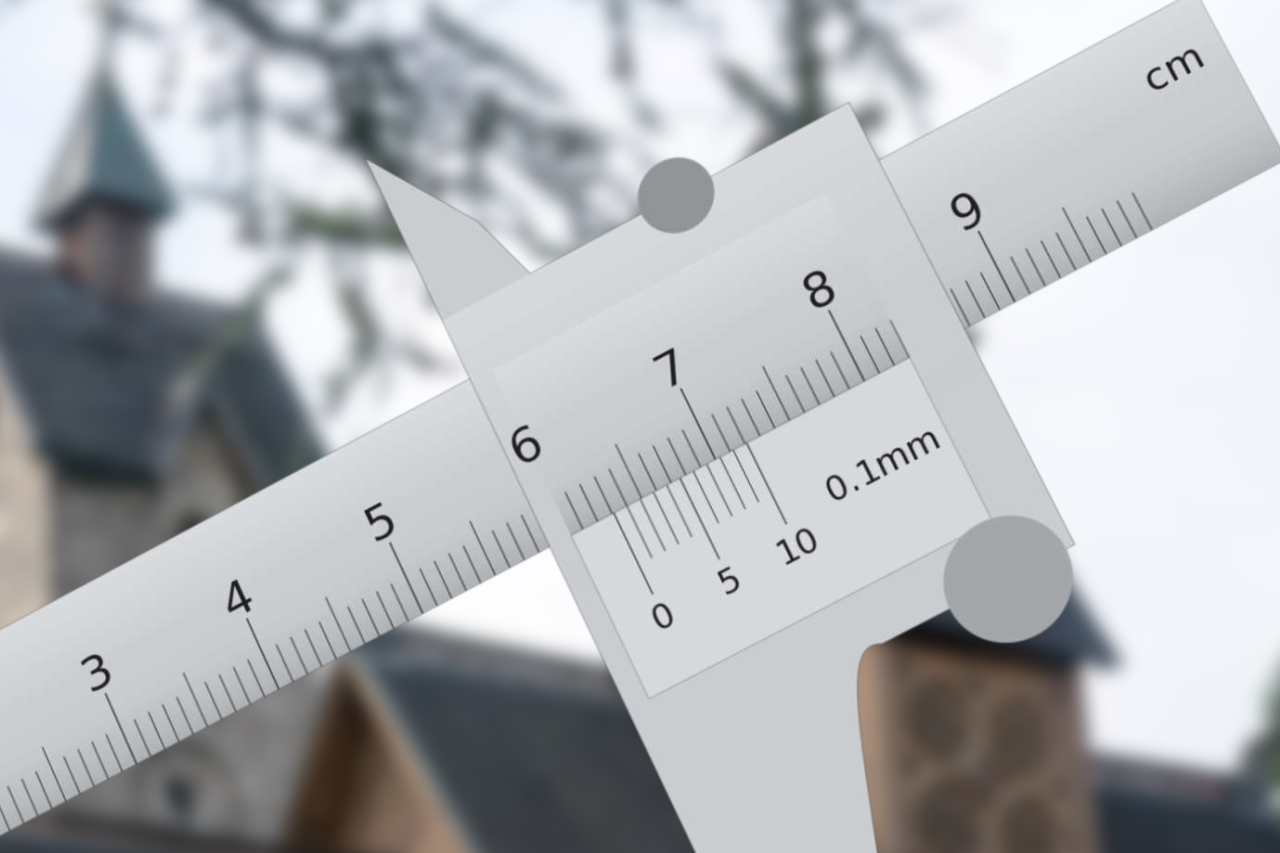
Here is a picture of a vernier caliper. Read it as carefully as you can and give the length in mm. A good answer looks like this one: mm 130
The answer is mm 63.1
